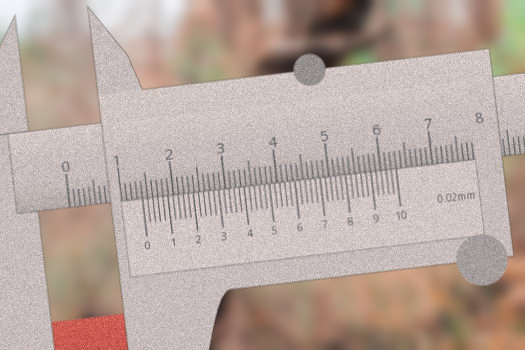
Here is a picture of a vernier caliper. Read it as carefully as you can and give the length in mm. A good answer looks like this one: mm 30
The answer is mm 14.0
